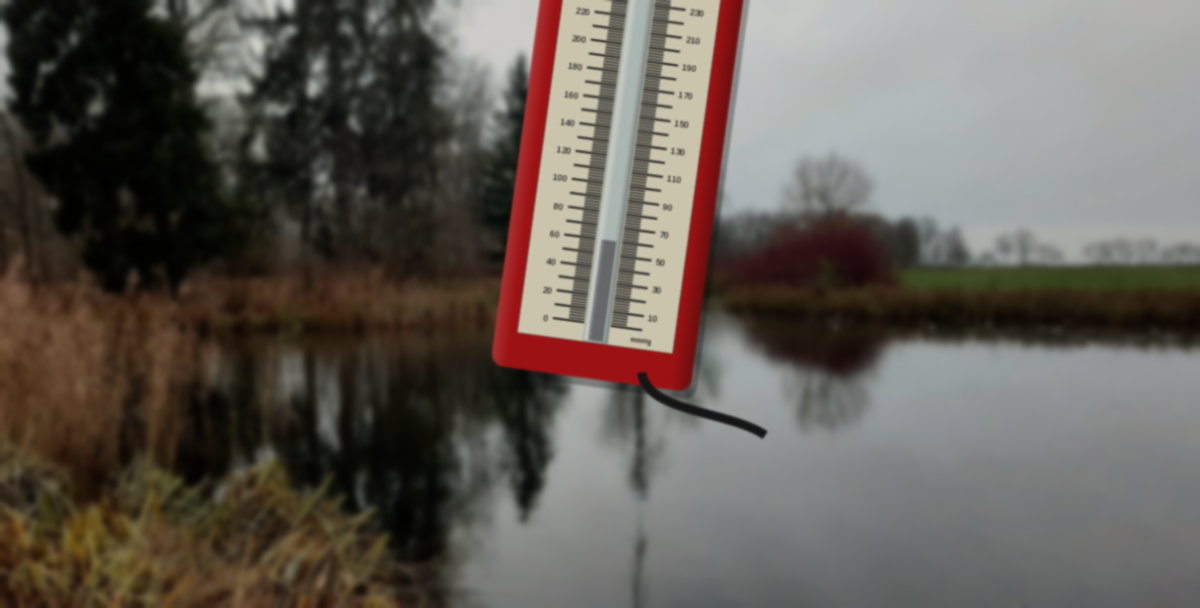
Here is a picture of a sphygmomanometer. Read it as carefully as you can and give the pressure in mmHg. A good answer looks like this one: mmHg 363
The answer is mmHg 60
